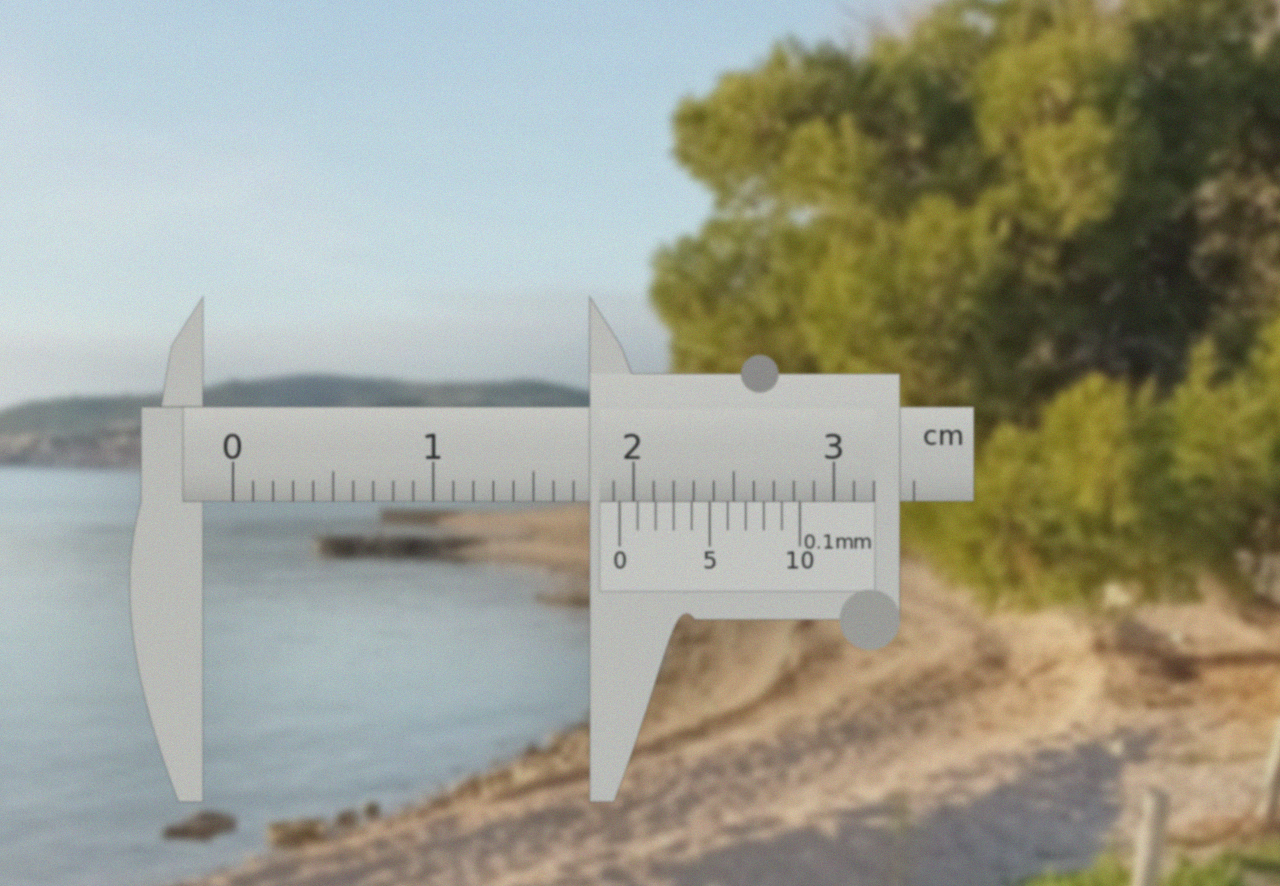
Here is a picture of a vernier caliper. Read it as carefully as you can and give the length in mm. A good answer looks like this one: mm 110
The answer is mm 19.3
